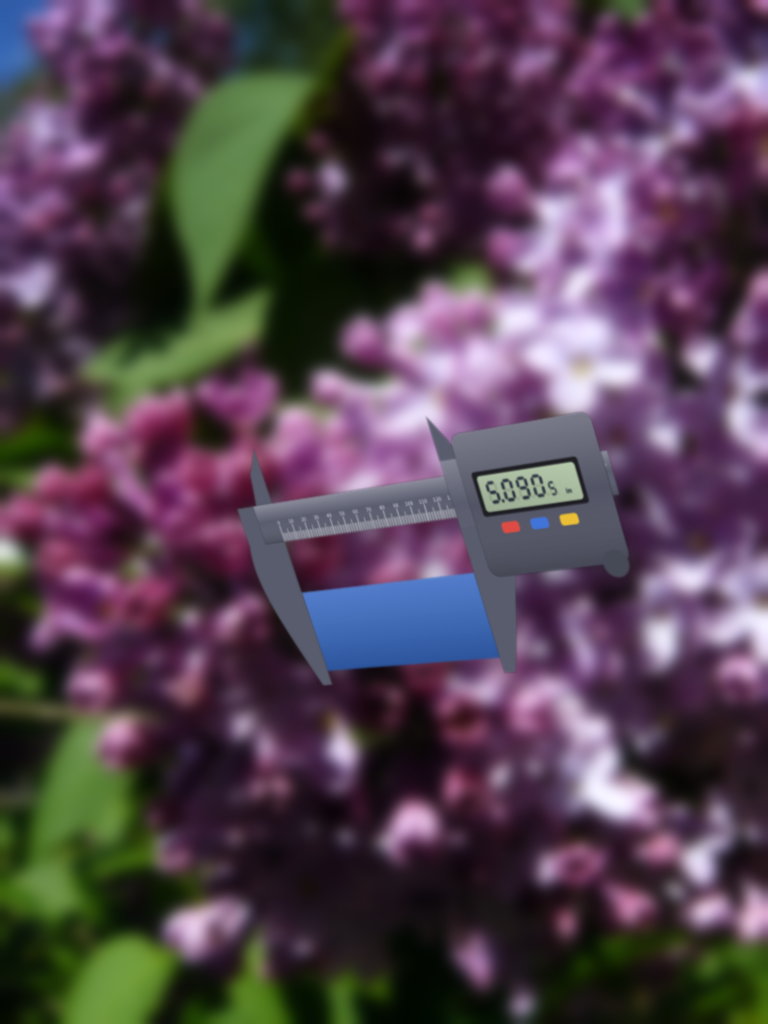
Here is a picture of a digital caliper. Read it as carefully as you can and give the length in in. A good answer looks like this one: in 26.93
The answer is in 5.0905
